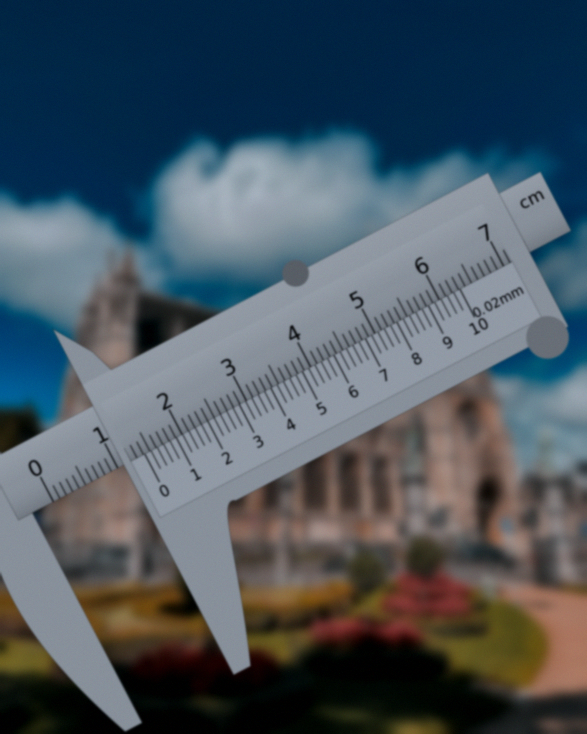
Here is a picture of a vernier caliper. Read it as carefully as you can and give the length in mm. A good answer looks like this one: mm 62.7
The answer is mm 14.2
